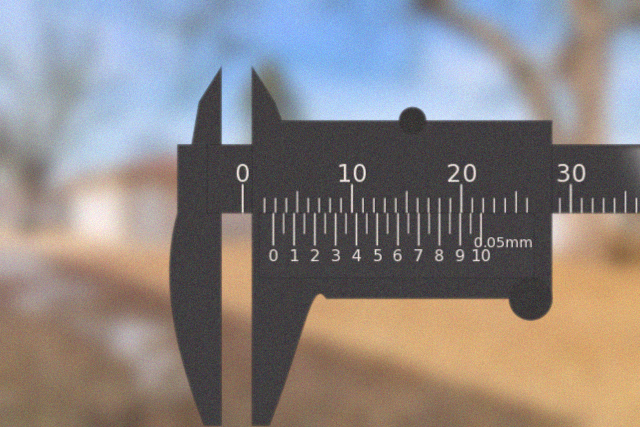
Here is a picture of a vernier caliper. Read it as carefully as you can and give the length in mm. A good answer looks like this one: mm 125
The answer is mm 2.8
